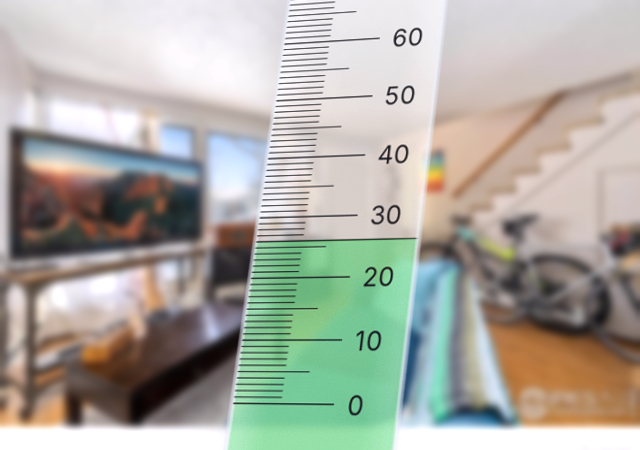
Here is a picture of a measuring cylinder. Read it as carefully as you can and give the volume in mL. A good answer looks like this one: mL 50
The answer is mL 26
